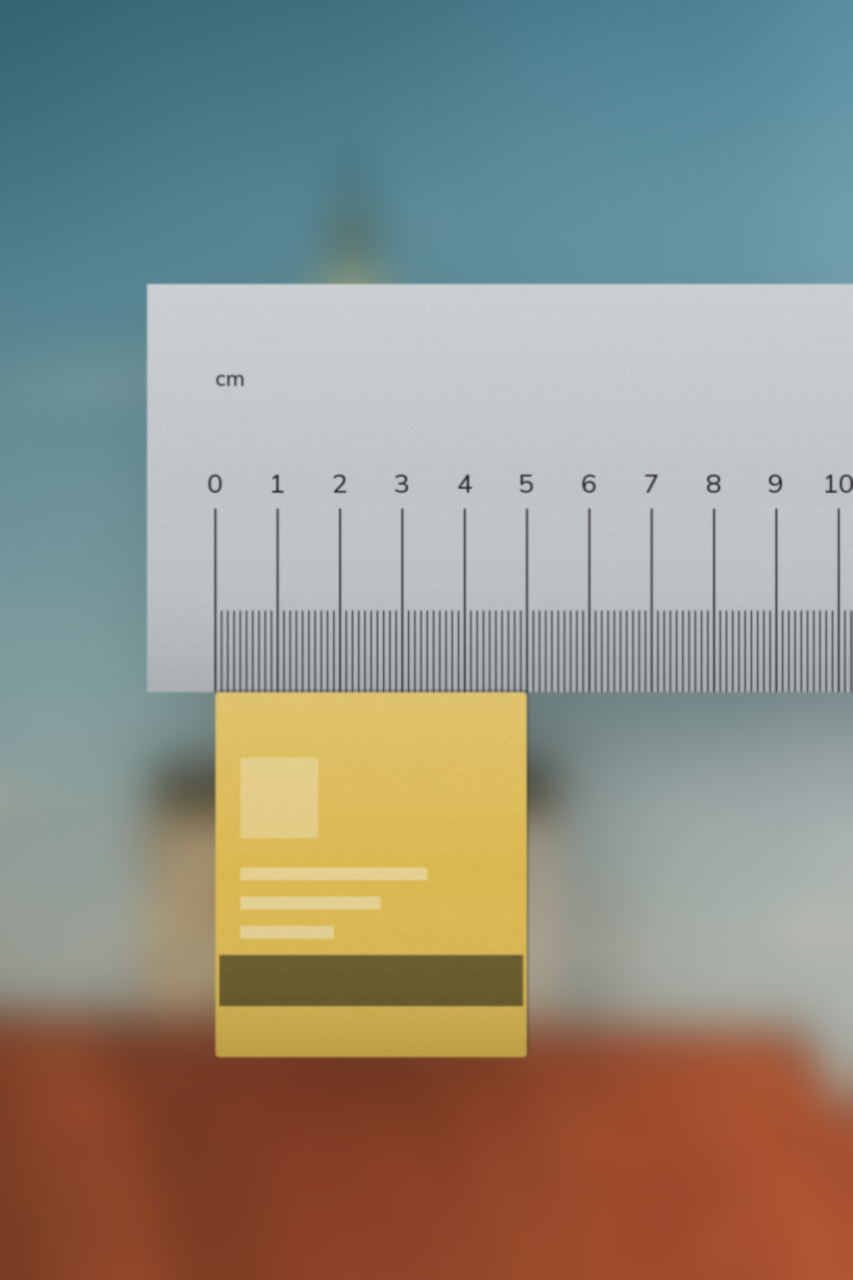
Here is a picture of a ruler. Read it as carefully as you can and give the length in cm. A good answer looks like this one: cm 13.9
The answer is cm 5
